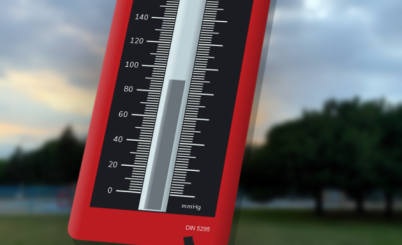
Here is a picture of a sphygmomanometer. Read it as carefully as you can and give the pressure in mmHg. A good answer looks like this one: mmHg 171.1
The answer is mmHg 90
